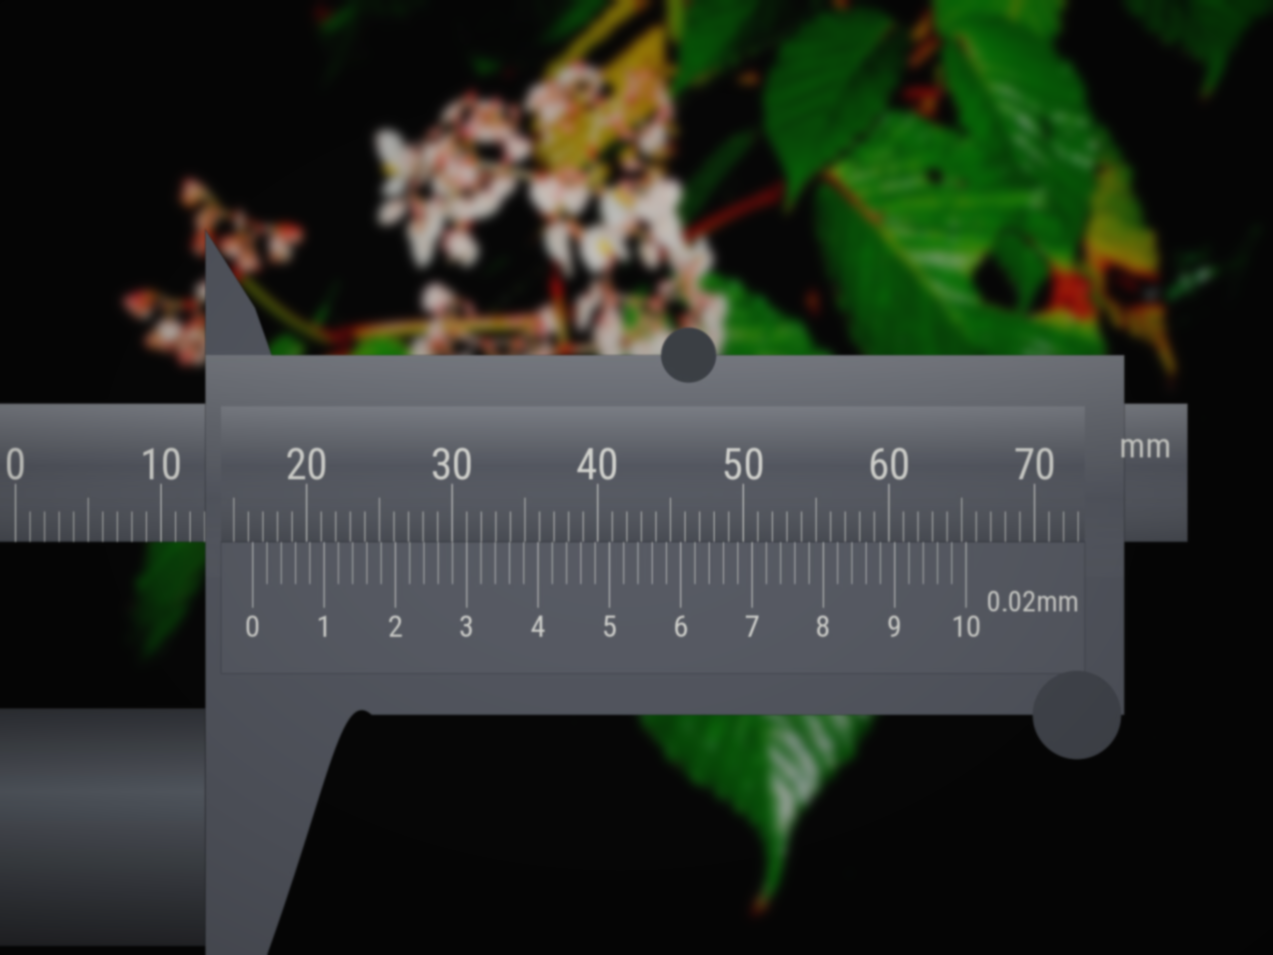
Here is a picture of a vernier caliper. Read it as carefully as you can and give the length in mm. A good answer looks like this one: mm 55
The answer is mm 16.3
